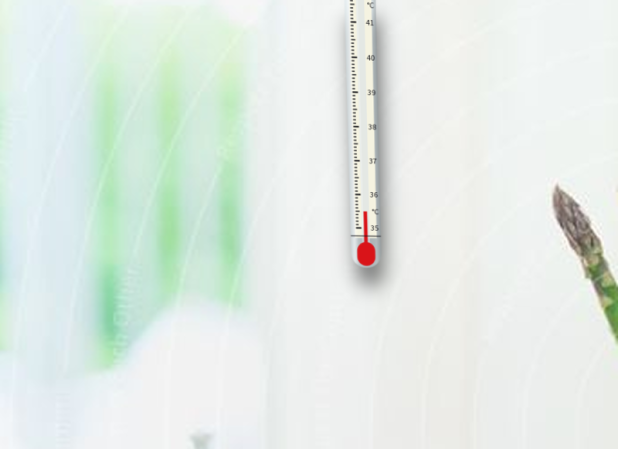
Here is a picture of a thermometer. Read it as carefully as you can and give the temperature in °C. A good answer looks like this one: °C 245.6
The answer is °C 35.5
